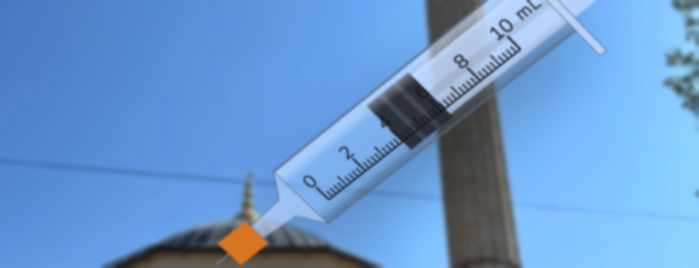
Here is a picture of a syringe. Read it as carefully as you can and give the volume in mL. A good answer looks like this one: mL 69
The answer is mL 4
